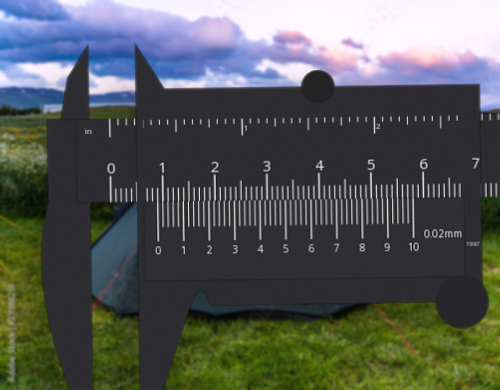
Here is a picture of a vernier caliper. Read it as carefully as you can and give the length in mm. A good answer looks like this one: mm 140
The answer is mm 9.0
